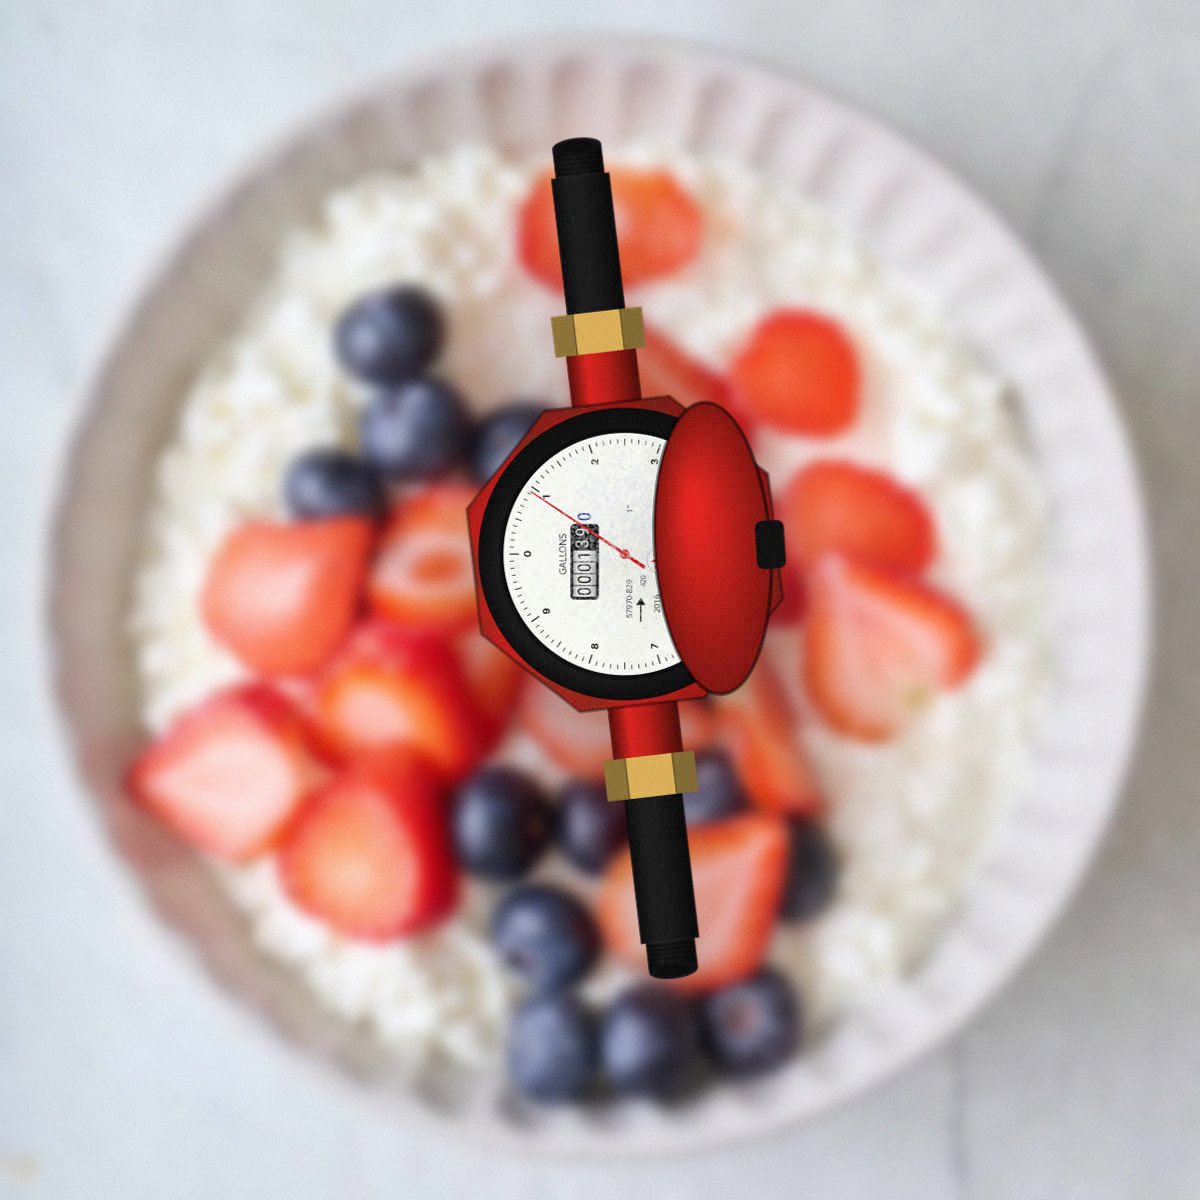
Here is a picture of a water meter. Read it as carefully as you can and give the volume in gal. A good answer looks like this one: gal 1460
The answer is gal 1390.9
